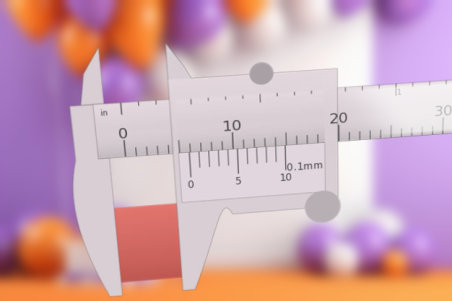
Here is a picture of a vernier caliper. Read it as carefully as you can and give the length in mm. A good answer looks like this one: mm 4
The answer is mm 5.9
